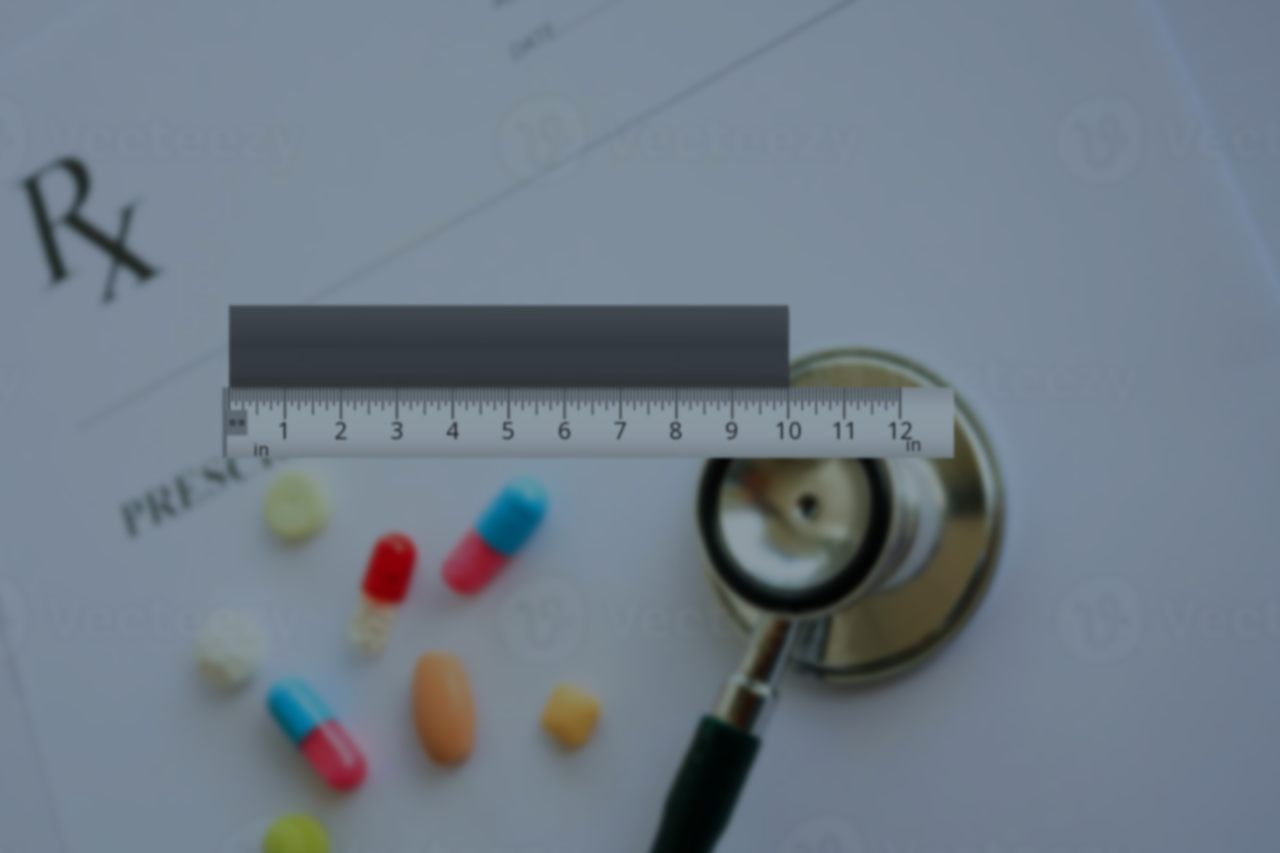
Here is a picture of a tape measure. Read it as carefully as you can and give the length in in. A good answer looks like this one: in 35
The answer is in 10
